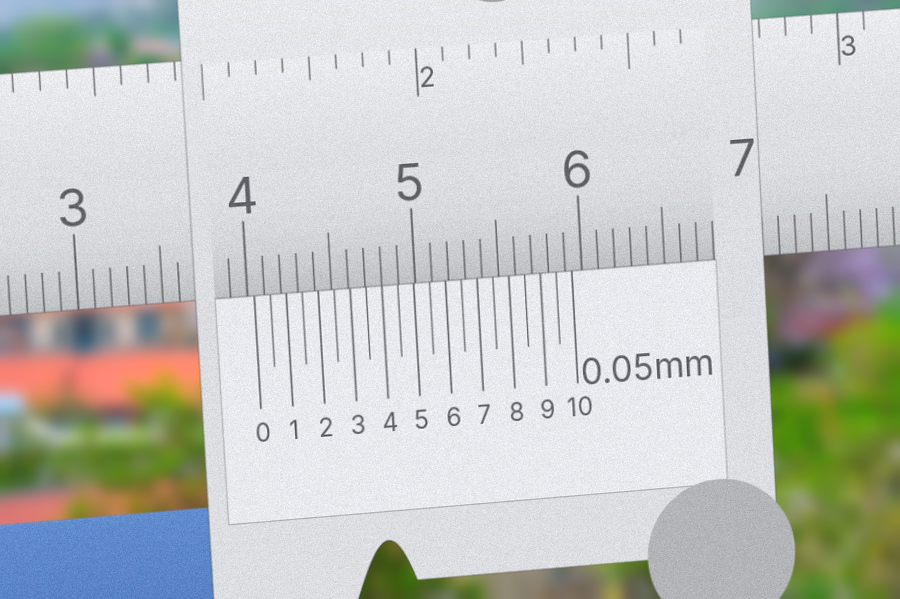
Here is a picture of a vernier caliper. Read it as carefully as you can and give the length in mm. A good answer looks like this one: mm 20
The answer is mm 40.4
